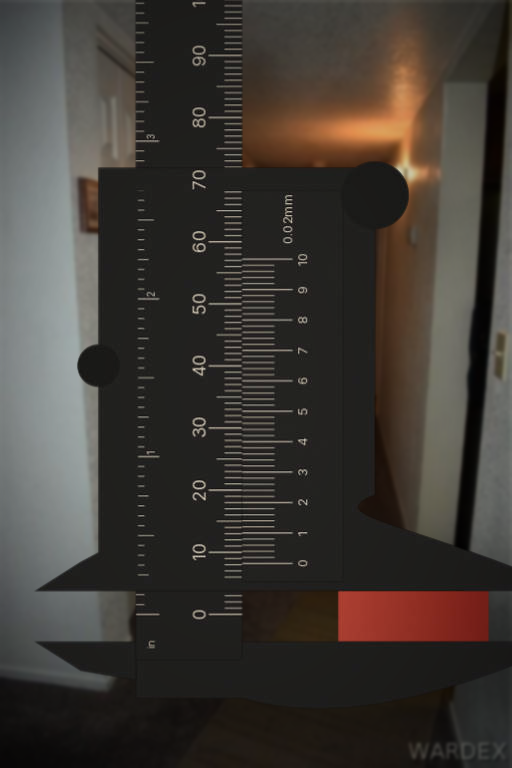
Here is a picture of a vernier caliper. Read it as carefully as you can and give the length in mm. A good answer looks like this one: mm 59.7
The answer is mm 8.2
